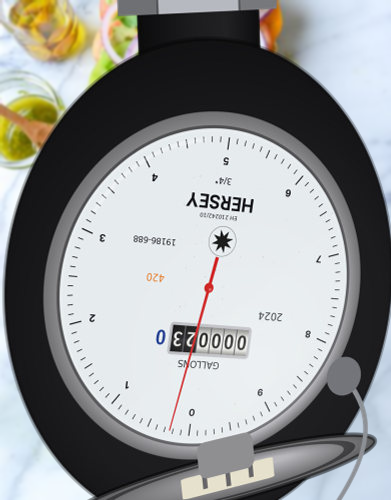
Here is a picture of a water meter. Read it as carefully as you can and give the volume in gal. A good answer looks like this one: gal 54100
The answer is gal 230.2
